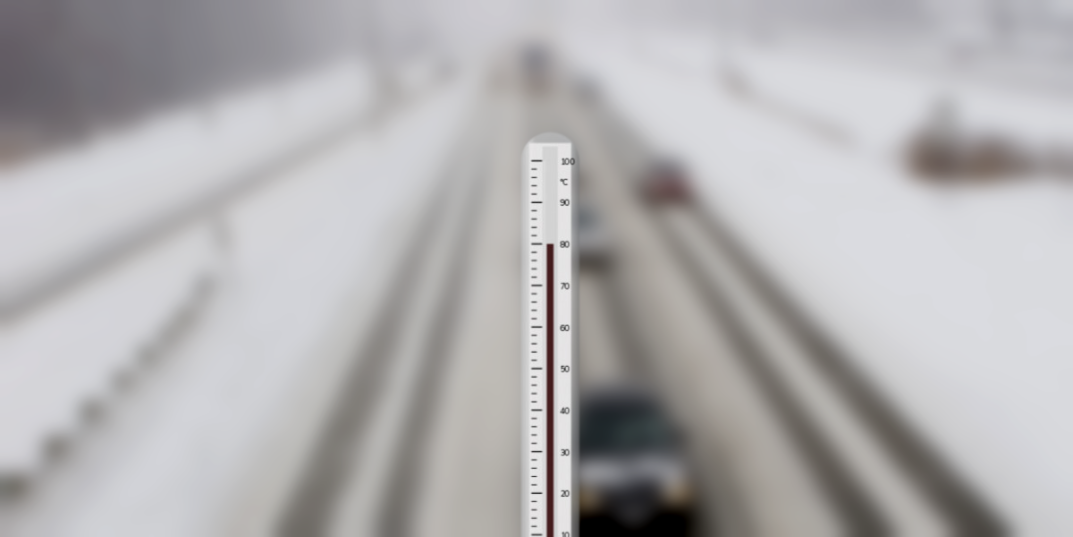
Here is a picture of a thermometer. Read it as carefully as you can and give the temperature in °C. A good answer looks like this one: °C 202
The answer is °C 80
